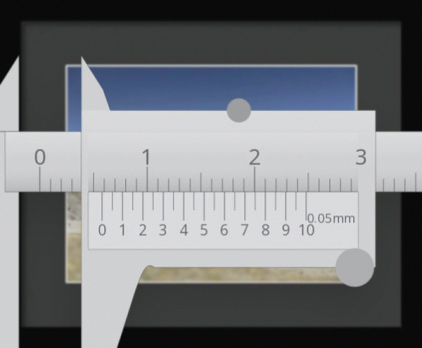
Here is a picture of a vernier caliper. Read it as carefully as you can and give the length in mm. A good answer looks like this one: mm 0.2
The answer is mm 5.8
